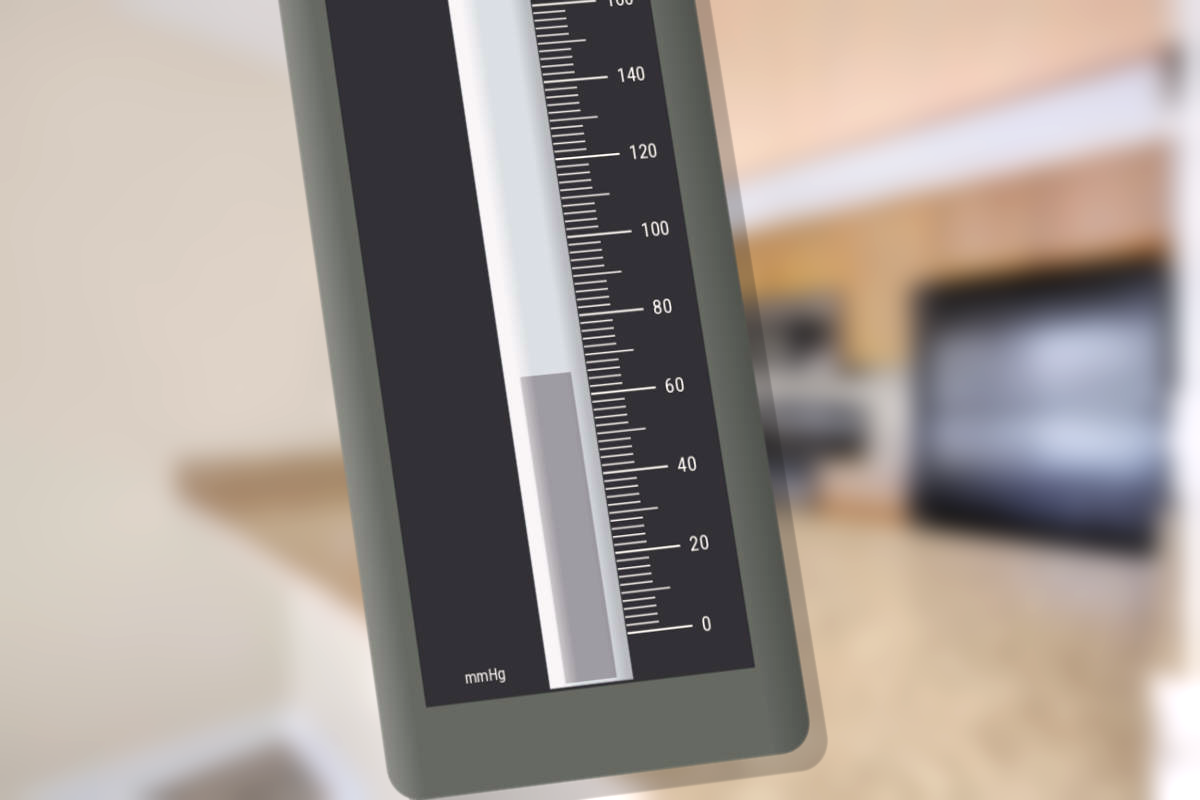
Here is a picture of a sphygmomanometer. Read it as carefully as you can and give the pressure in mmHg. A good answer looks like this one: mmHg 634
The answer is mmHg 66
